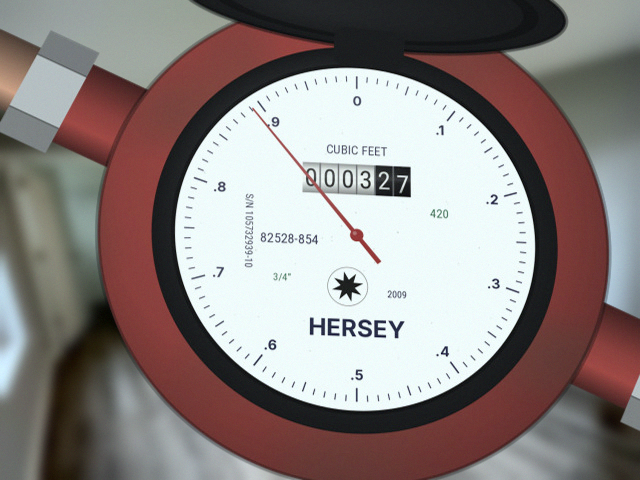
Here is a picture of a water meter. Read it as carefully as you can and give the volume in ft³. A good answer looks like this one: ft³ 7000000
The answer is ft³ 326.89
